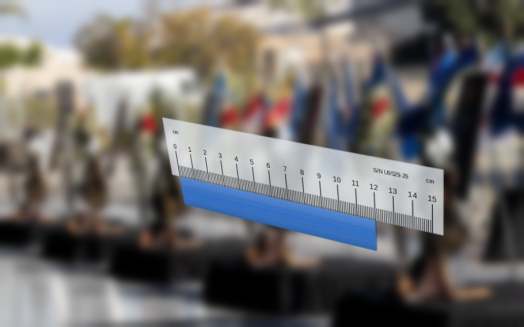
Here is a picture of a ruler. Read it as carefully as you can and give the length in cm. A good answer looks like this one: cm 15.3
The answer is cm 12
